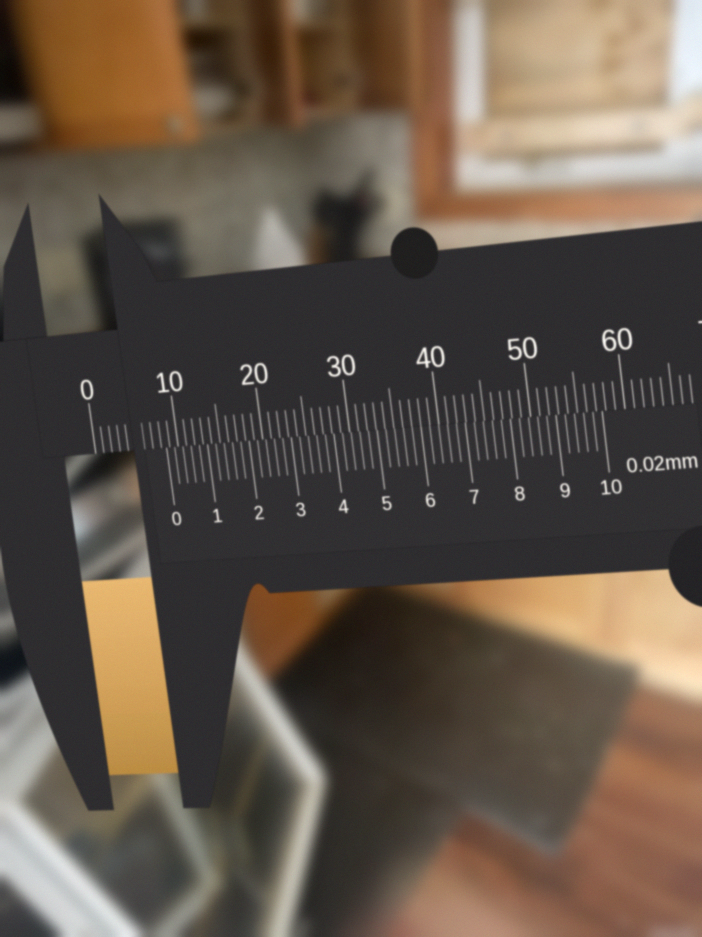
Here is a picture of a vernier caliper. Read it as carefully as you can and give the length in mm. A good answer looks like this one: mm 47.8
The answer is mm 8.6
